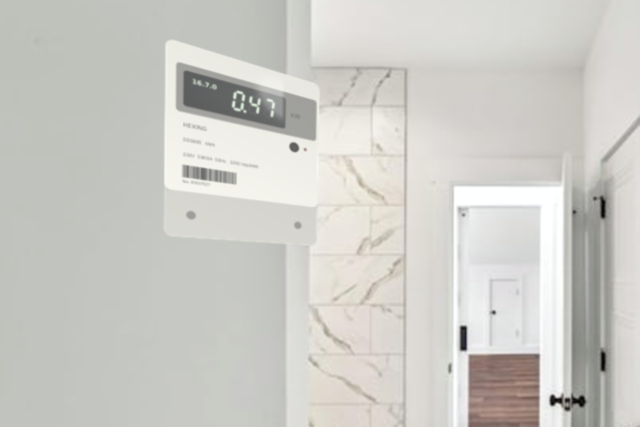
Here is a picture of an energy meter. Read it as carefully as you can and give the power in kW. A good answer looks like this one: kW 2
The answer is kW 0.47
